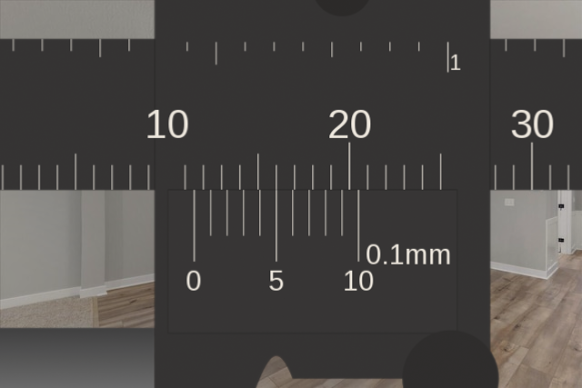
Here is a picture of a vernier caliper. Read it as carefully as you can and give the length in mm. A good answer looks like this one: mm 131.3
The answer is mm 11.5
